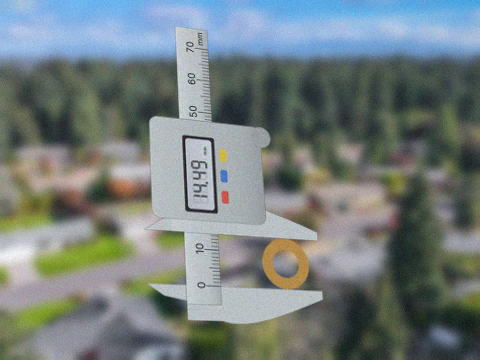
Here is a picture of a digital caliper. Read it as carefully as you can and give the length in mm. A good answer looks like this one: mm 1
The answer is mm 14.49
